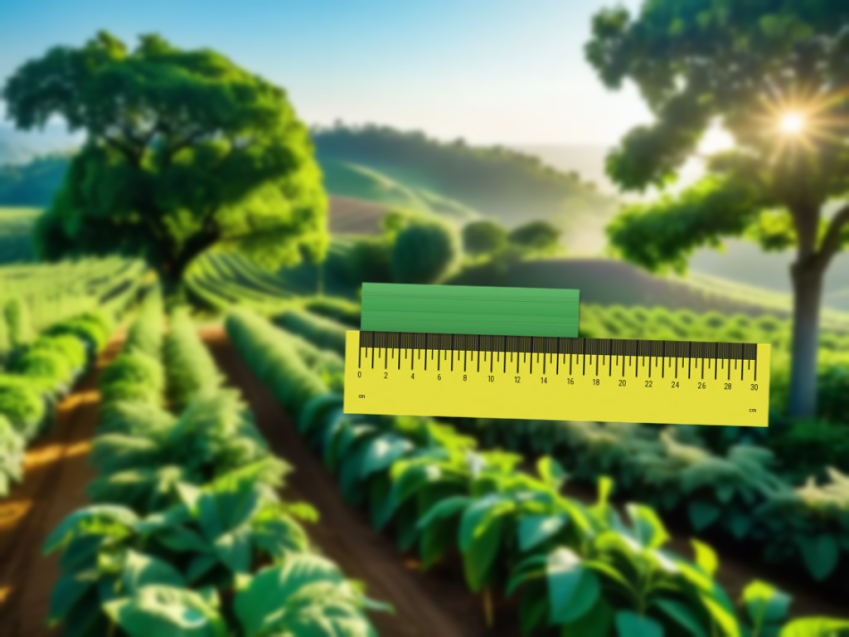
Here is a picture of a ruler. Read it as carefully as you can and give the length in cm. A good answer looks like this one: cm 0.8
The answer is cm 16.5
